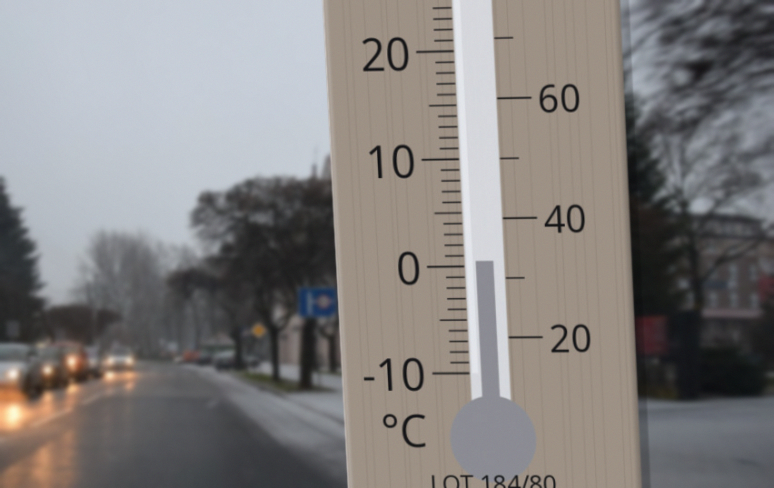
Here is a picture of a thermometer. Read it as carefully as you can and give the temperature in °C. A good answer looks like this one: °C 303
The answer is °C 0.5
